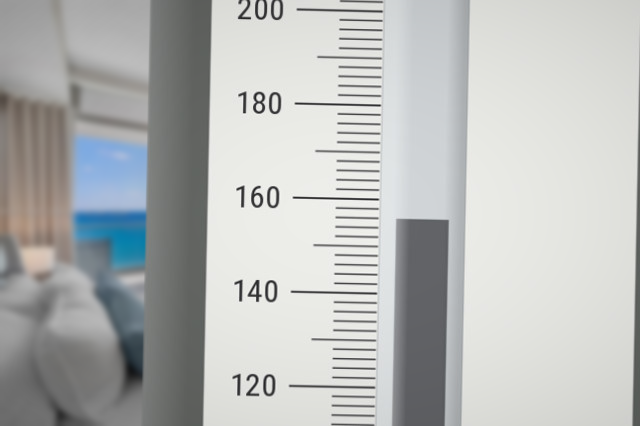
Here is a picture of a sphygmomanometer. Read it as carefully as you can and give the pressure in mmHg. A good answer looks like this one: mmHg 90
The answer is mmHg 156
